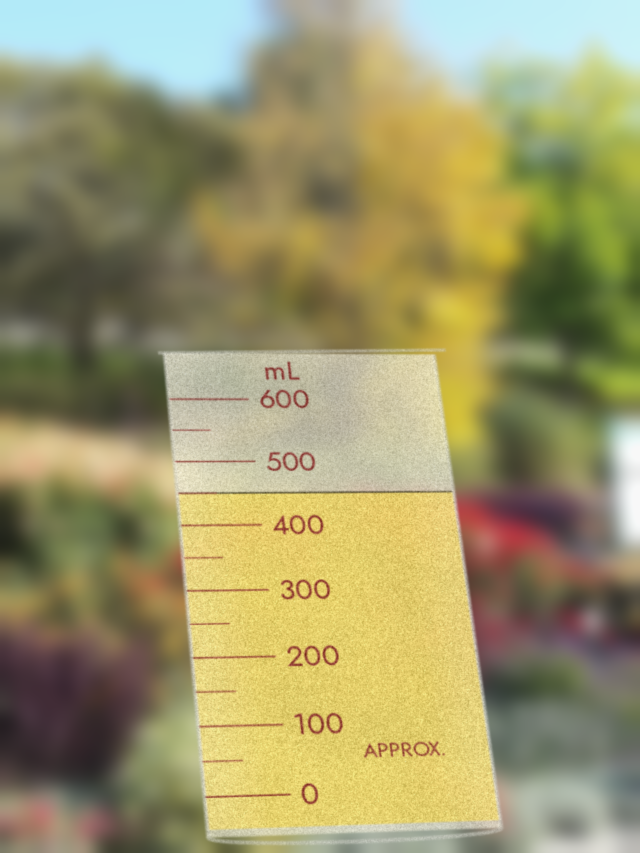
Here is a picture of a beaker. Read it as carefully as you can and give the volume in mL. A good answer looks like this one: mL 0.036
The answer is mL 450
